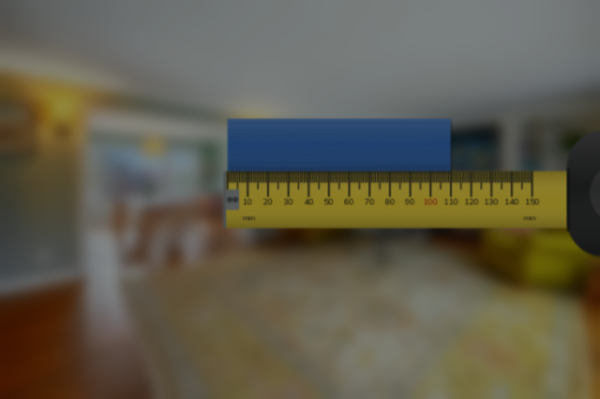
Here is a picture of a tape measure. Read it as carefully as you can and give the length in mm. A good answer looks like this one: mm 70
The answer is mm 110
